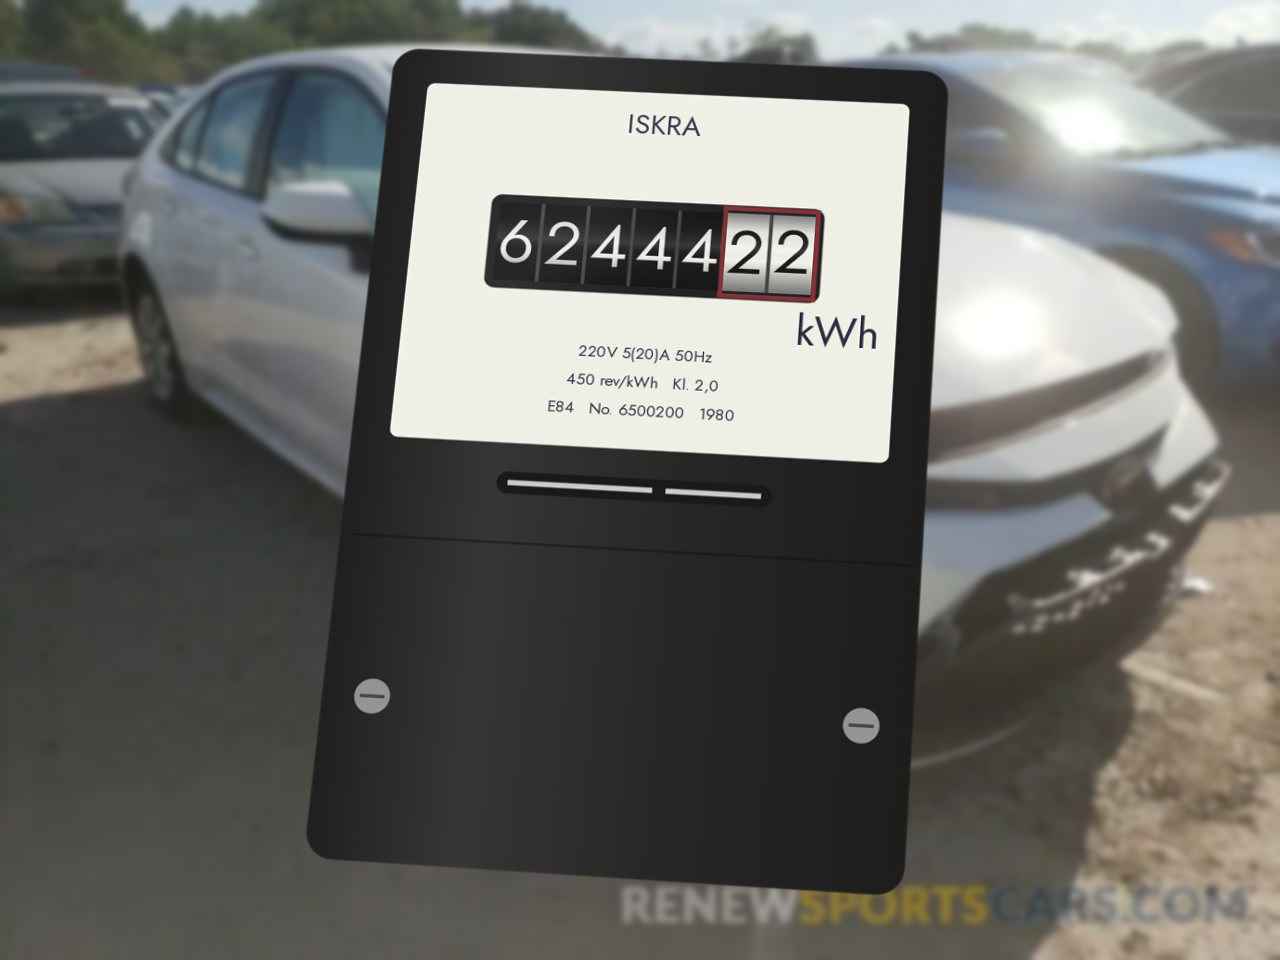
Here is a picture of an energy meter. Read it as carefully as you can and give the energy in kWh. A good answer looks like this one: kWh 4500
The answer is kWh 62444.22
